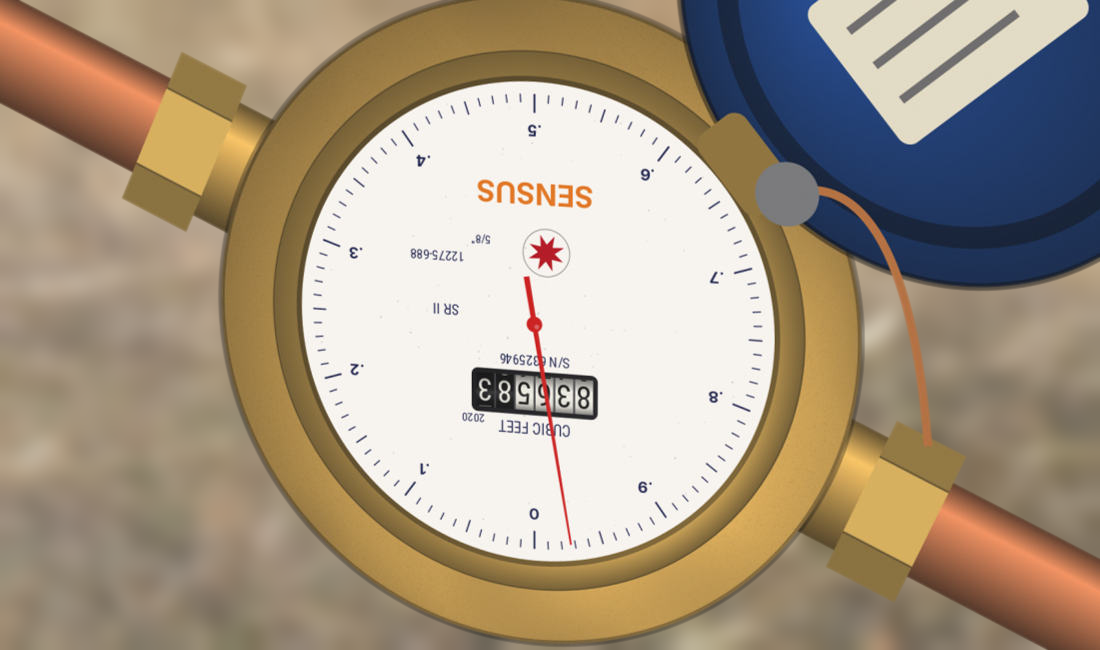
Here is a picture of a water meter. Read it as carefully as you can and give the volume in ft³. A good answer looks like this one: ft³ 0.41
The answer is ft³ 836582.97
